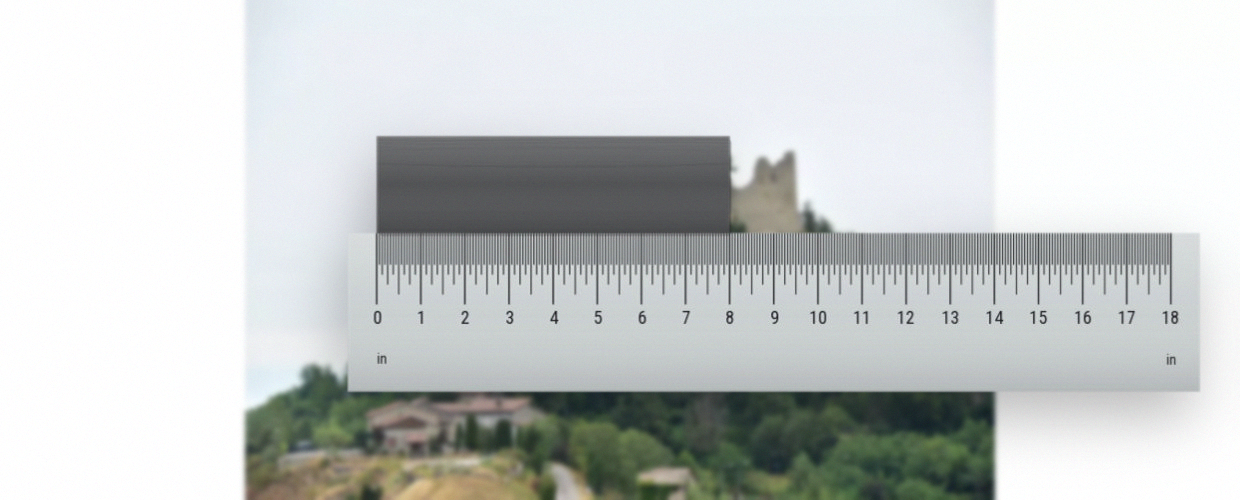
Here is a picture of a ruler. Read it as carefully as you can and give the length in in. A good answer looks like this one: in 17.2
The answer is in 8
